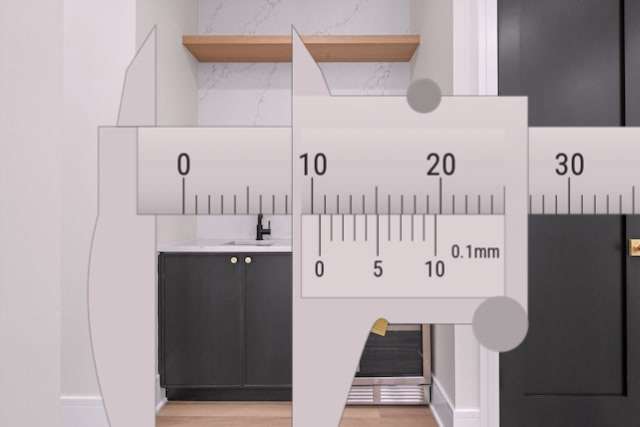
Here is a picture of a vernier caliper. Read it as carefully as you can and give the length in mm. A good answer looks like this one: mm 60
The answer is mm 10.6
